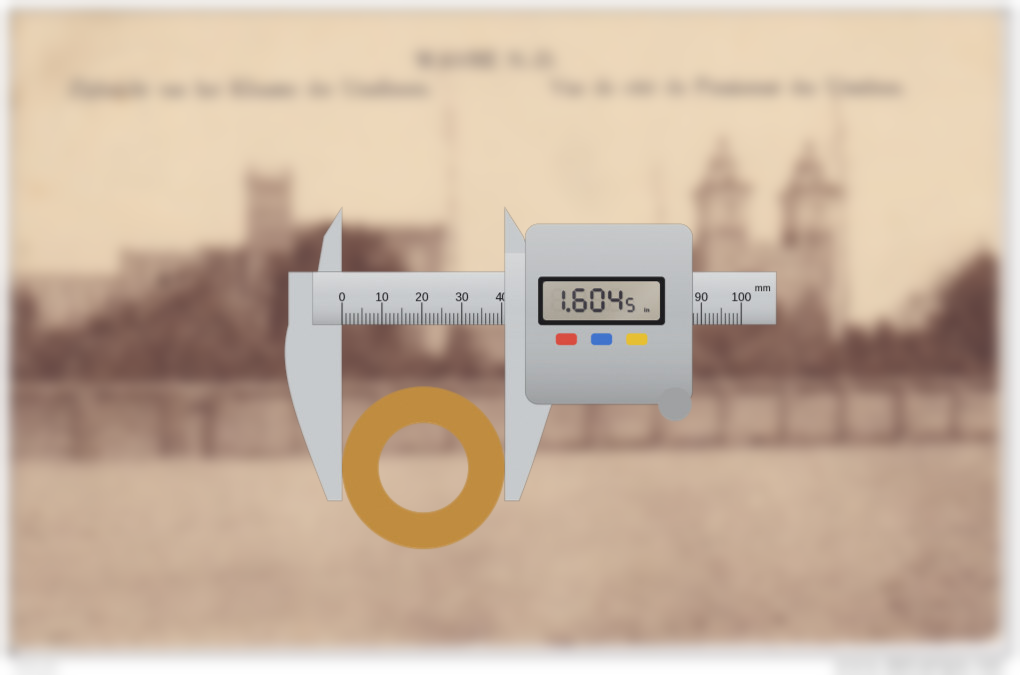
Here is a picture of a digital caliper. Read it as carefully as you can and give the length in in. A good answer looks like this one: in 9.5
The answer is in 1.6045
